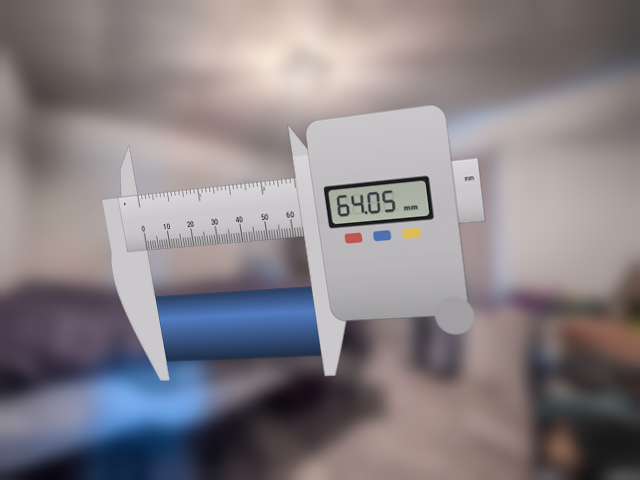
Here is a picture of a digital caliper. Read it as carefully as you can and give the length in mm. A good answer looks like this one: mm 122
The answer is mm 64.05
